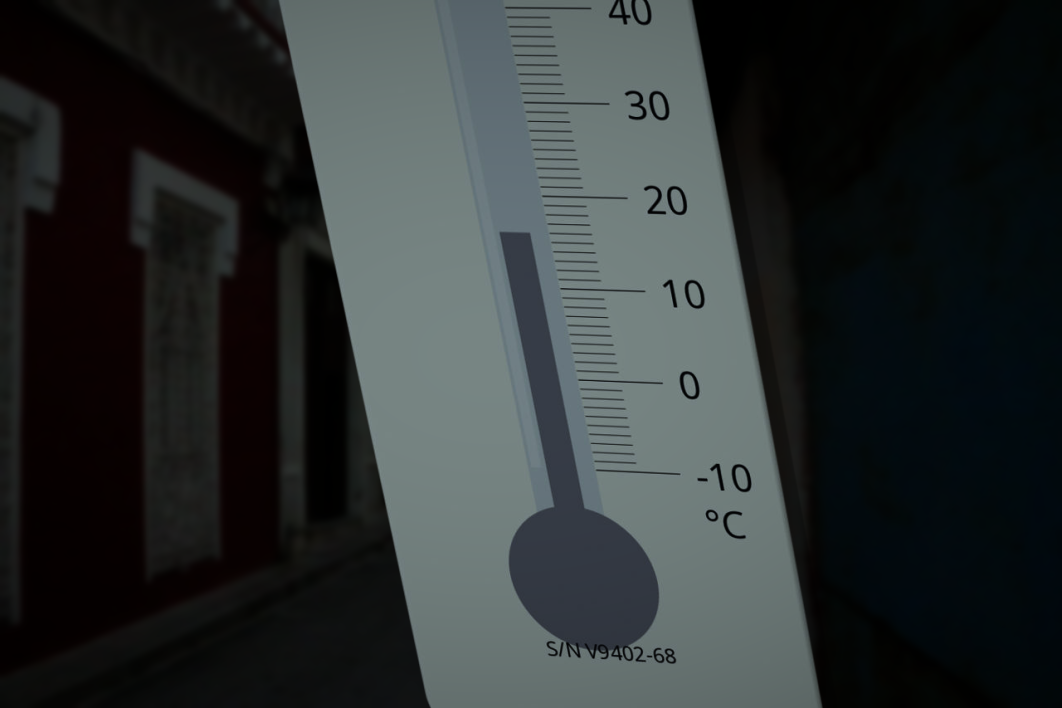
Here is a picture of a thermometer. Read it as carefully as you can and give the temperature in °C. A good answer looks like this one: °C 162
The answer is °C 16
